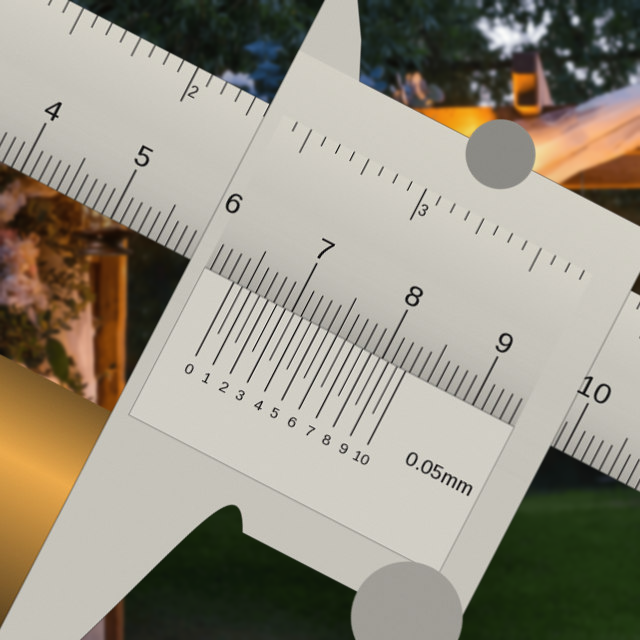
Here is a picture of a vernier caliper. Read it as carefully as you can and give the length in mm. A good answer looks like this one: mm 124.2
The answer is mm 63.6
